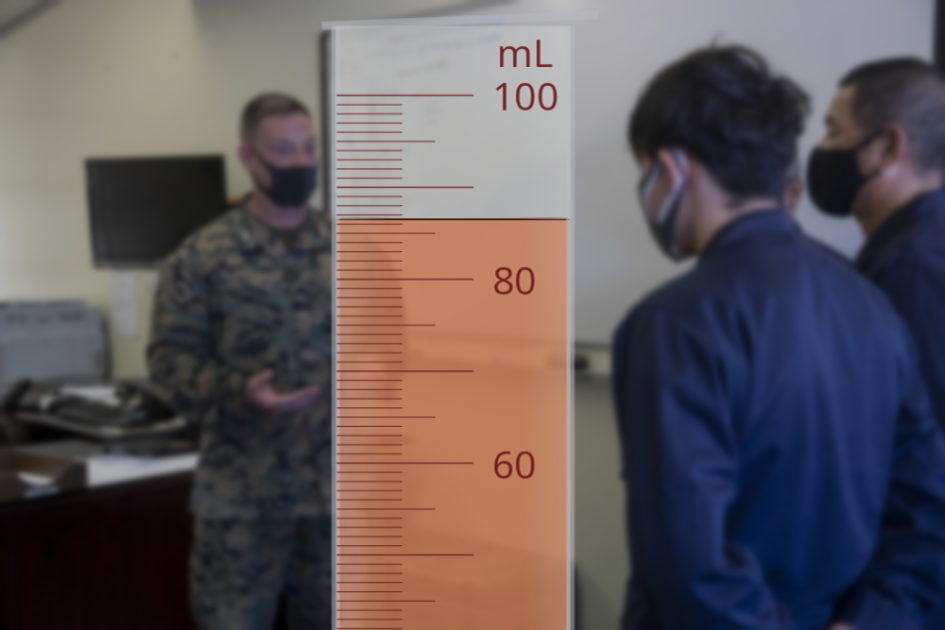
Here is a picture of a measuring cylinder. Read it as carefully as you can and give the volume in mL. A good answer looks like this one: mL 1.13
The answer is mL 86.5
